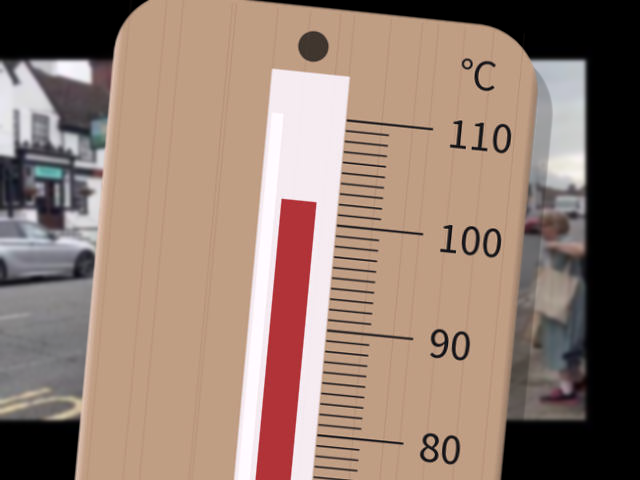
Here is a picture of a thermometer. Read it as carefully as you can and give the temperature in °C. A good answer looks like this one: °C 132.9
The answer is °C 102
